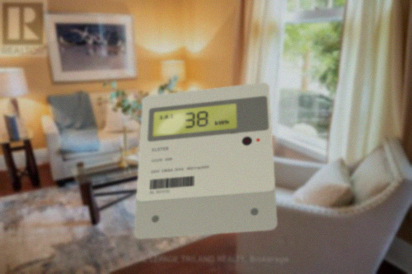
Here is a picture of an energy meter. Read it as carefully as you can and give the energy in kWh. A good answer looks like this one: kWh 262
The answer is kWh 38
